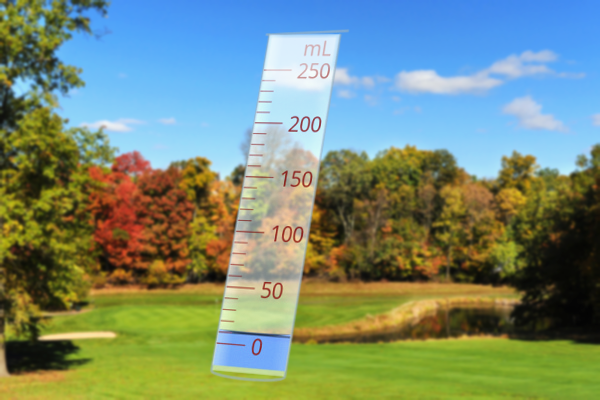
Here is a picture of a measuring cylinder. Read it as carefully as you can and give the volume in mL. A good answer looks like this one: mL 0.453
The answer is mL 10
